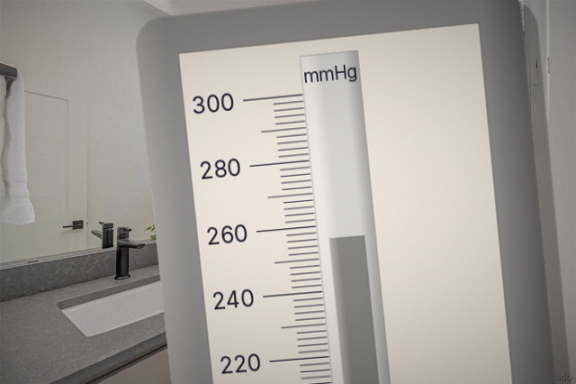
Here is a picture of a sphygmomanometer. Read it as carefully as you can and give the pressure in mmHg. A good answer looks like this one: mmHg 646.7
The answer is mmHg 256
